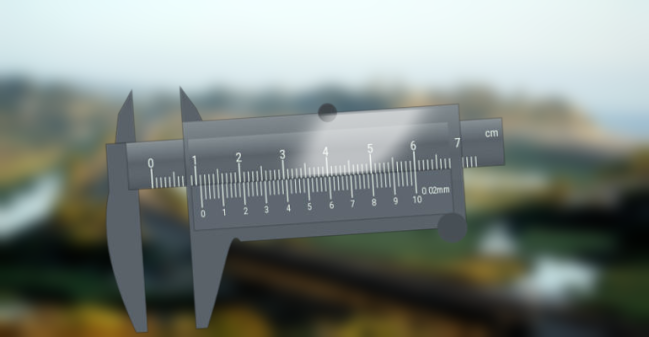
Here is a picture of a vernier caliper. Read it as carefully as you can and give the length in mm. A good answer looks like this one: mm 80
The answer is mm 11.0
